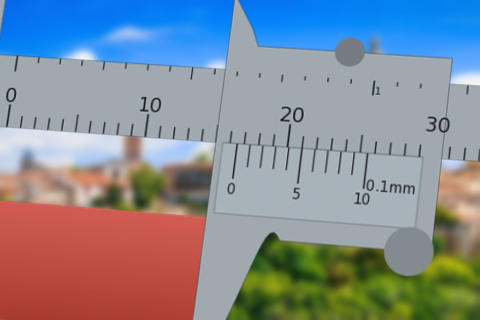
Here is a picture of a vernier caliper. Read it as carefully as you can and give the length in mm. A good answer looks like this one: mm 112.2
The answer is mm 16.5
